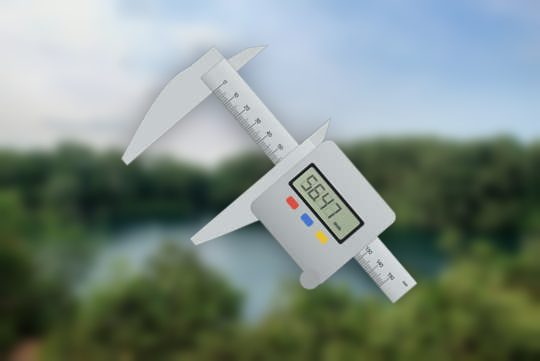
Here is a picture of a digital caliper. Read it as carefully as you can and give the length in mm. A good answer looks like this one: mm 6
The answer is mm 56.47
